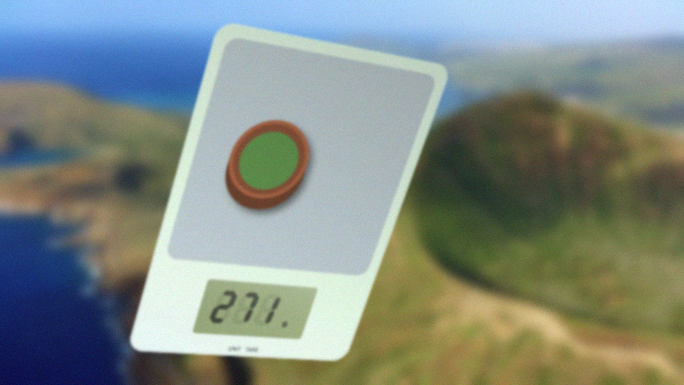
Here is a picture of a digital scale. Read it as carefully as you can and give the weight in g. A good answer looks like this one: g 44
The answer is g 271
